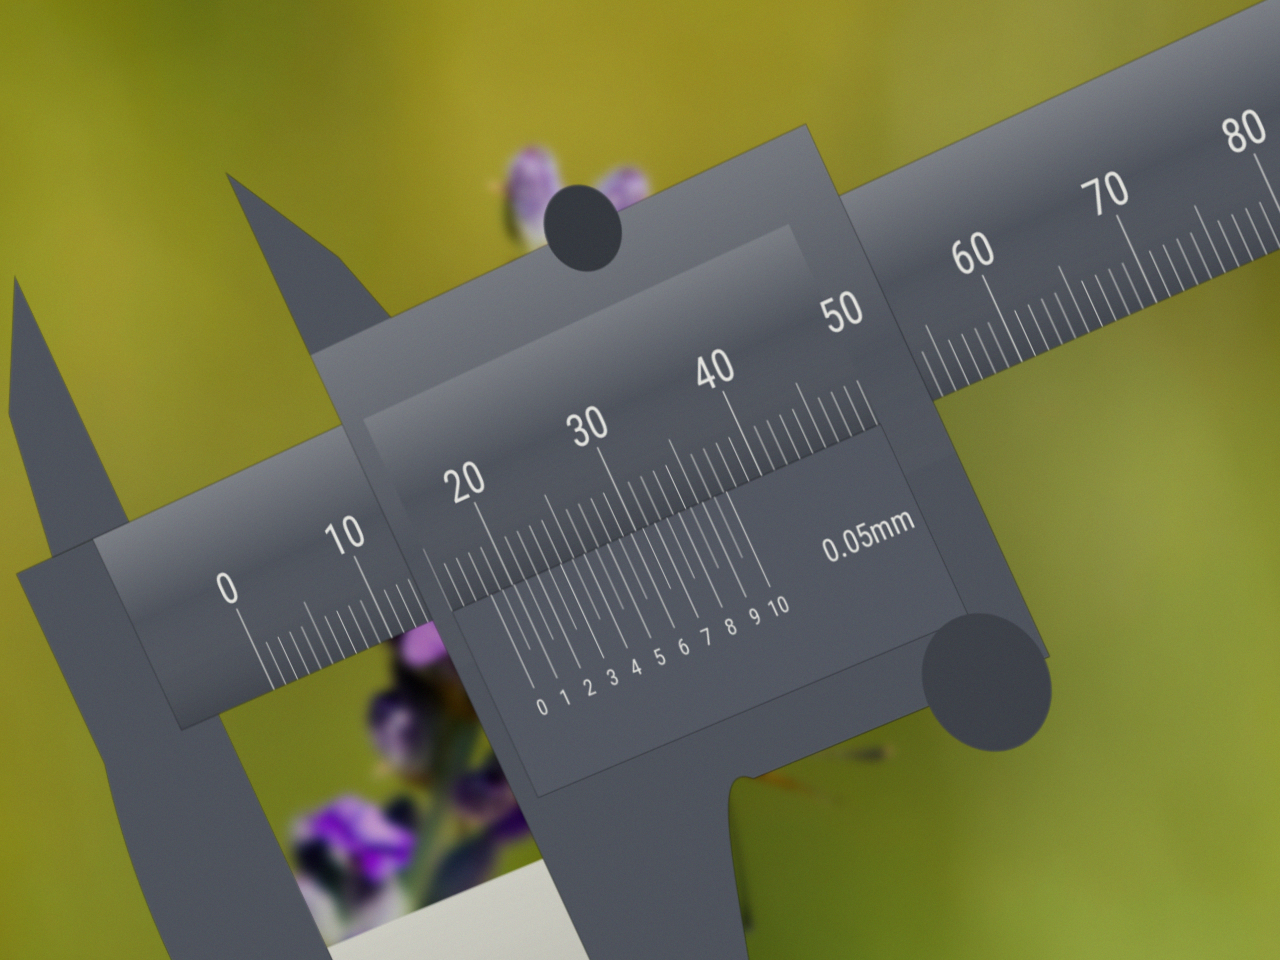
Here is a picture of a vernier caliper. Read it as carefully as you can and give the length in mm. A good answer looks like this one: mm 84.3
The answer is mm 18.2
